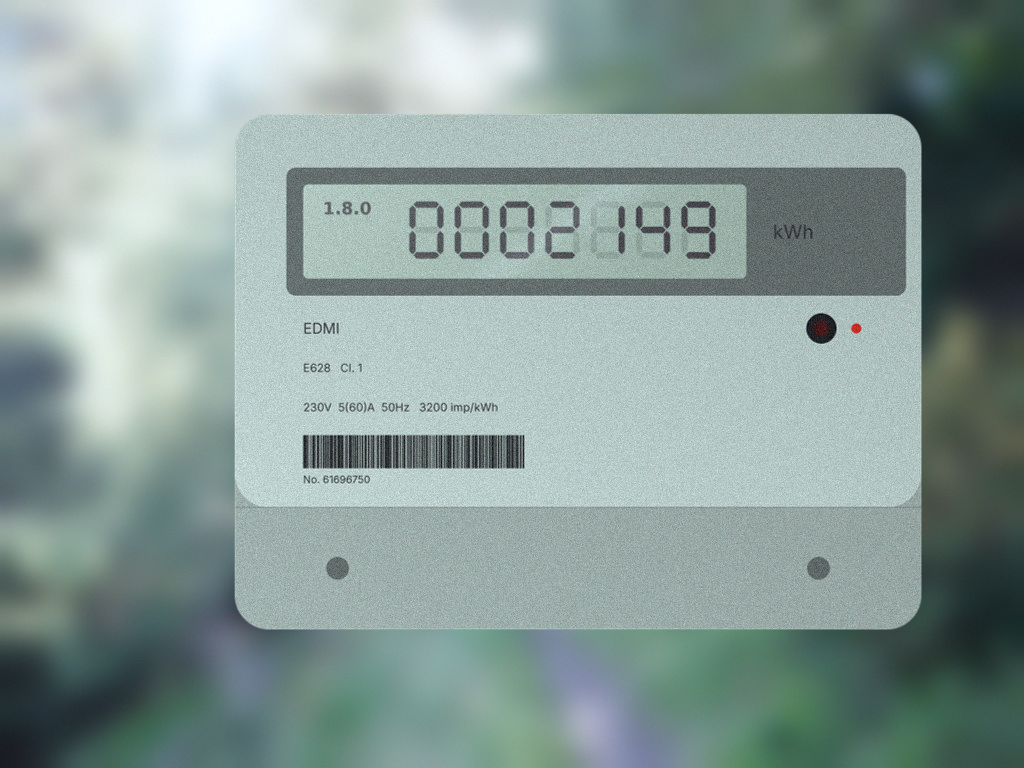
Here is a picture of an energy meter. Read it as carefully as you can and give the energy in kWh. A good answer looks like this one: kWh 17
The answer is kWh 2149
